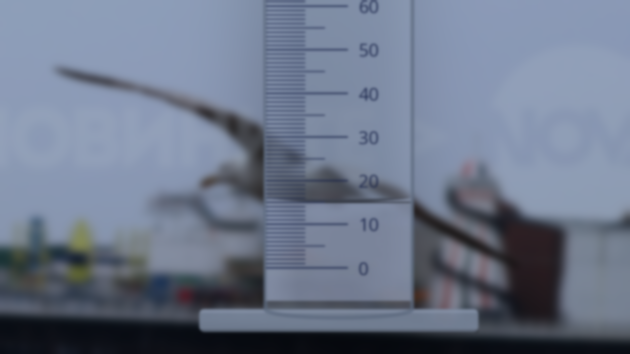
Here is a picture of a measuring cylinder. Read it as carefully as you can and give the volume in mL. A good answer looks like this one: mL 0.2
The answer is mL 15
